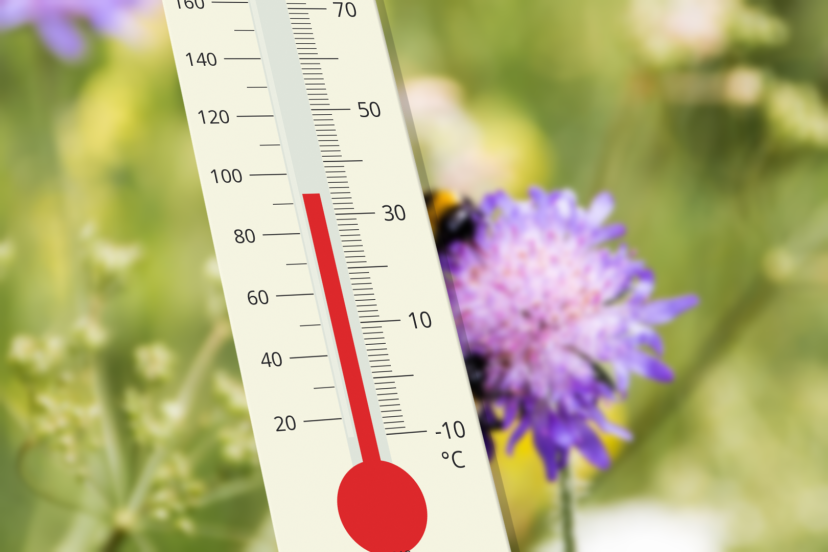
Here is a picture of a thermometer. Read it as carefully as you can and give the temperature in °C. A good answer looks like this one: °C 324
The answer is °C 34
